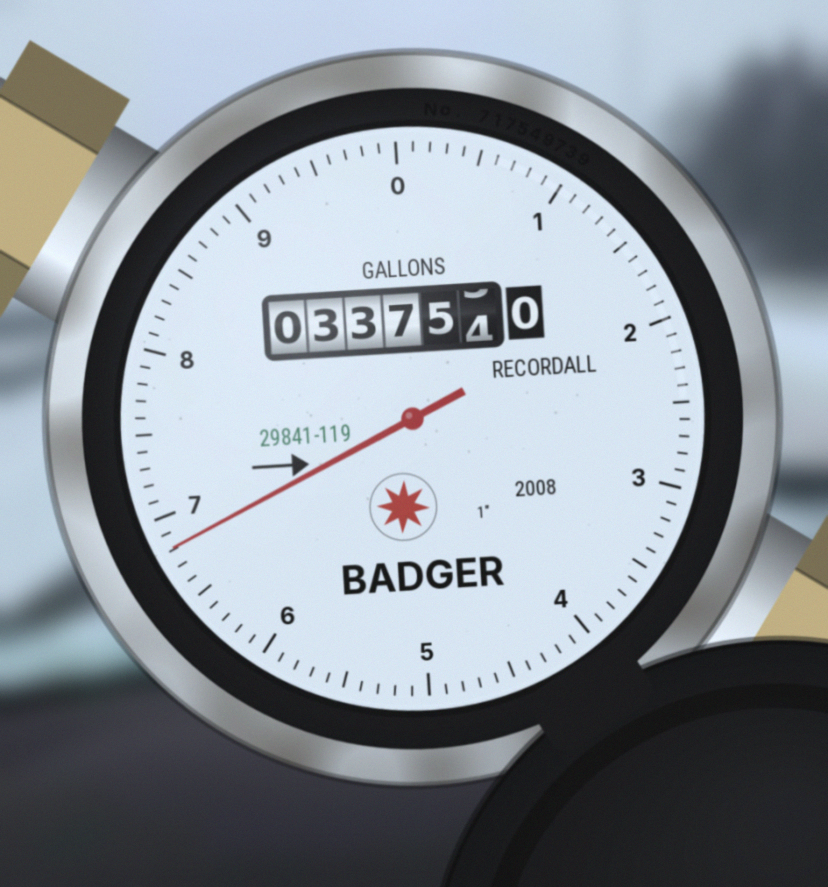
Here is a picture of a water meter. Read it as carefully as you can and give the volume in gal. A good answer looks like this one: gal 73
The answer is gal 337536.8
